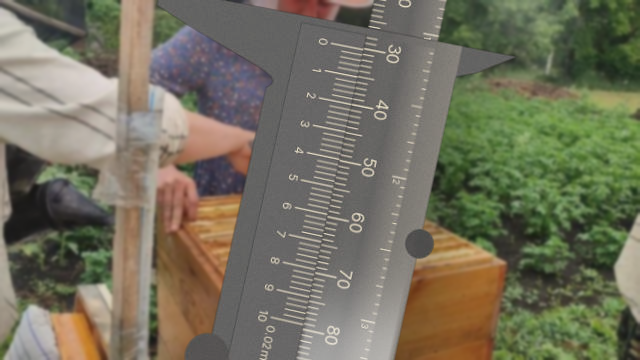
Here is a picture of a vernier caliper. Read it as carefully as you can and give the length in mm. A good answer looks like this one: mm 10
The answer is mm 30.2
